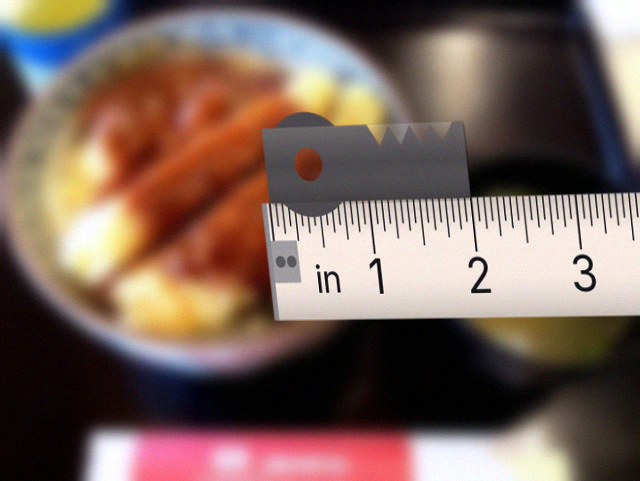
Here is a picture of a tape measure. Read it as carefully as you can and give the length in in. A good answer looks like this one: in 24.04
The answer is in 2
